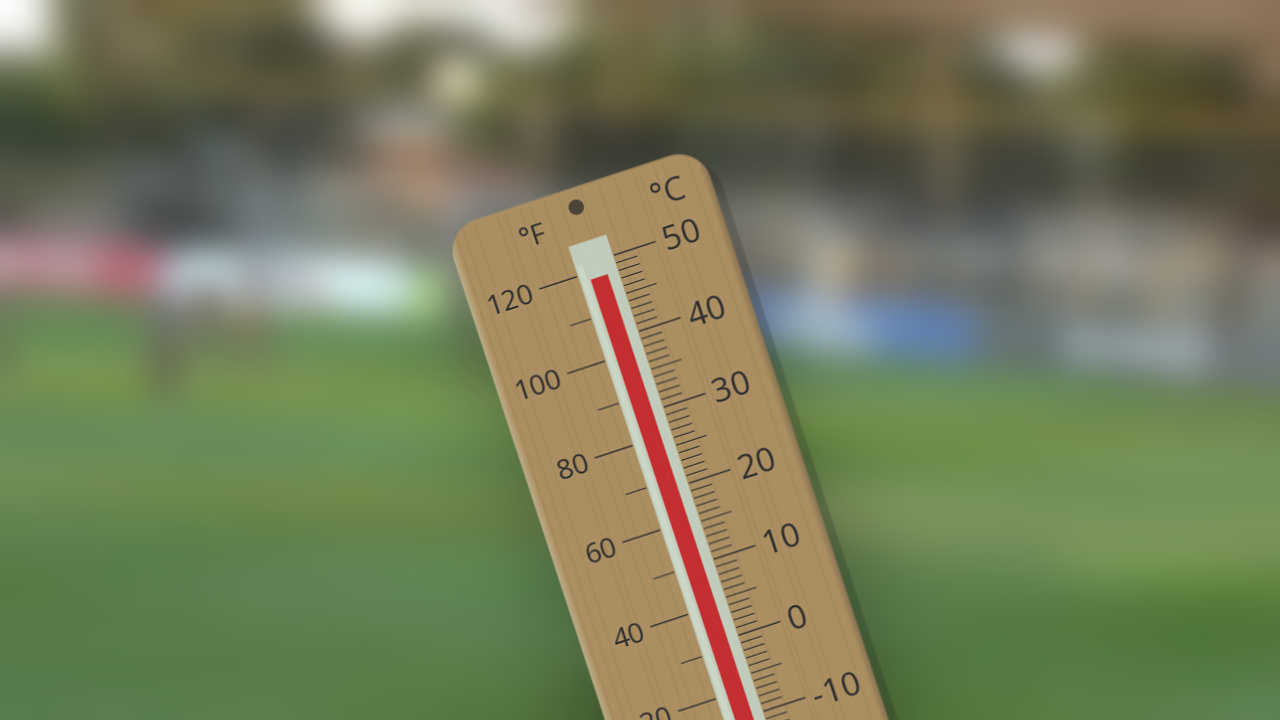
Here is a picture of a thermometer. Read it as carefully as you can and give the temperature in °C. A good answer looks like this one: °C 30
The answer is °C 48
